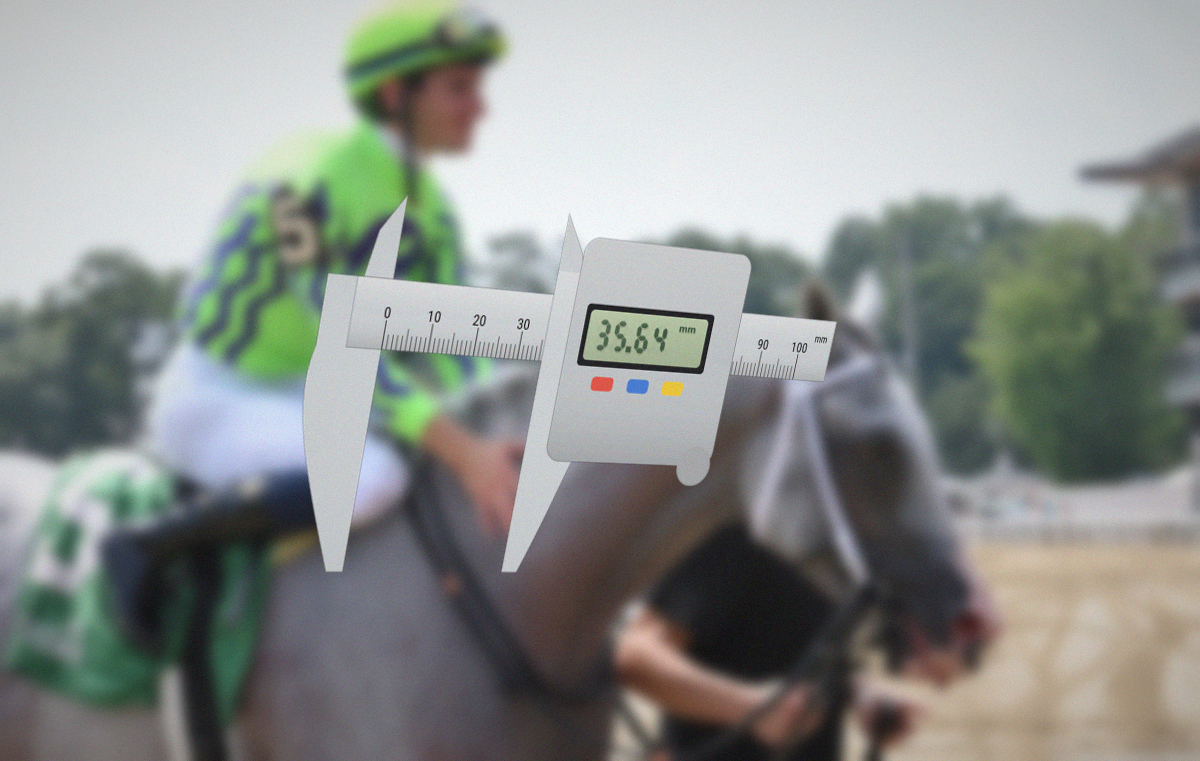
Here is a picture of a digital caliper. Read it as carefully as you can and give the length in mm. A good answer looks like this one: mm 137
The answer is mm 35.64
